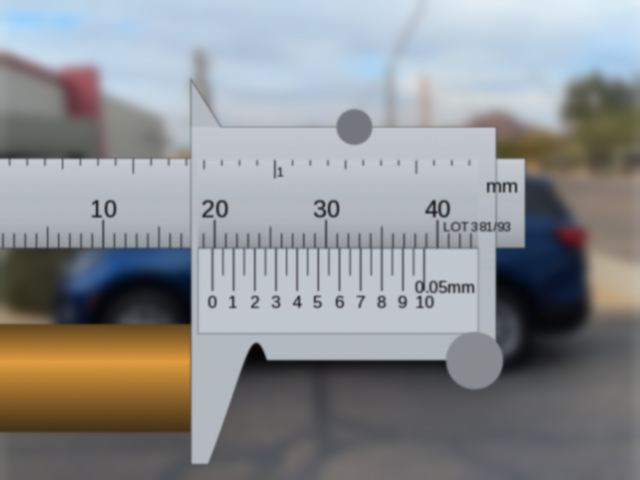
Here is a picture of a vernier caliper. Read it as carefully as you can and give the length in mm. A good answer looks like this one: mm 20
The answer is mm 19.8
